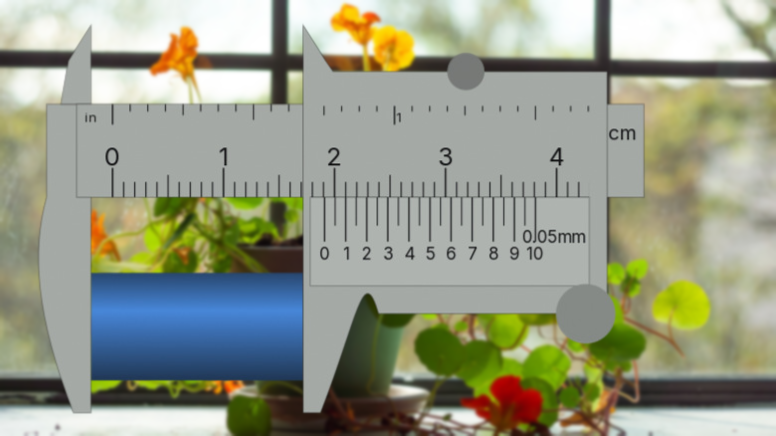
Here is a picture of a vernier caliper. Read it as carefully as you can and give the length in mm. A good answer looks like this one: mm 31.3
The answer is mm 19.1
